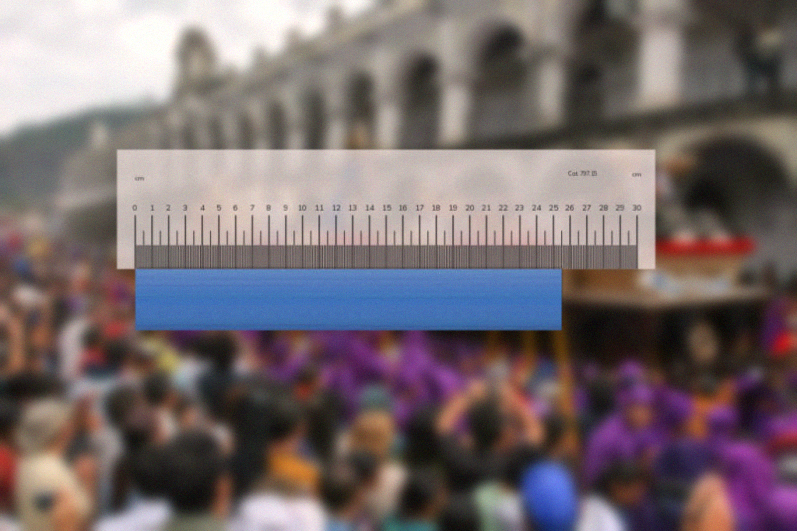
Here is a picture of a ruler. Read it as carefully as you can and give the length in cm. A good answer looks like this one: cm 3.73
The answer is cm 25.5
